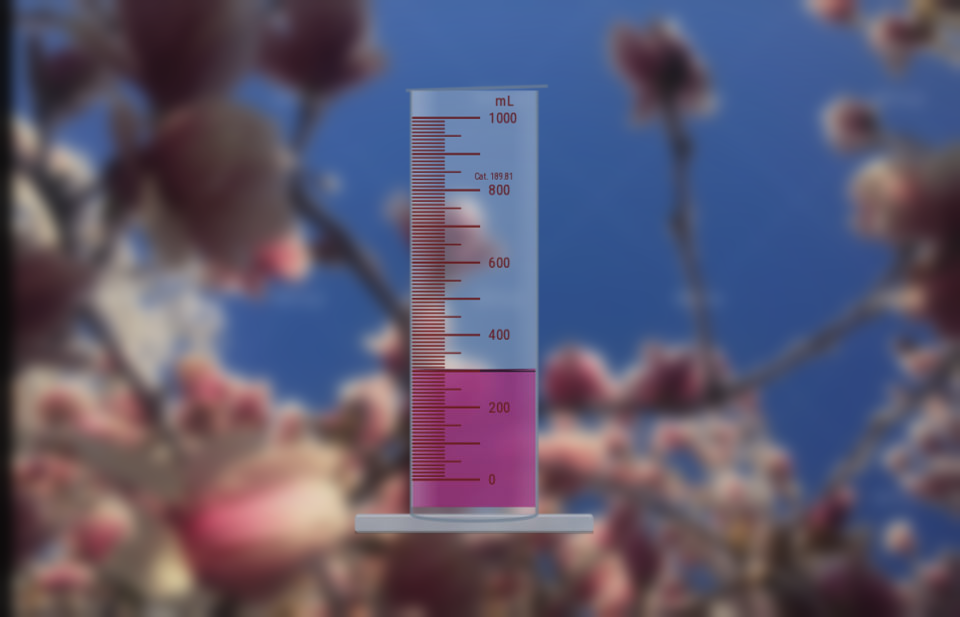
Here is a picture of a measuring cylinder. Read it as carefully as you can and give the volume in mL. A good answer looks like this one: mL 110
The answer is mL 300
